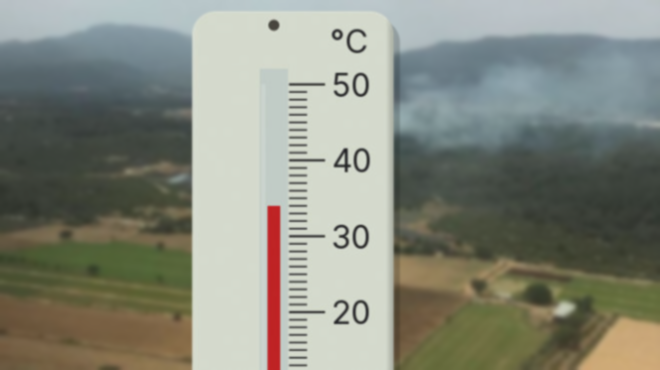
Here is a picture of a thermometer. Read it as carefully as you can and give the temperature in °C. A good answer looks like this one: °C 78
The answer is °C 34
